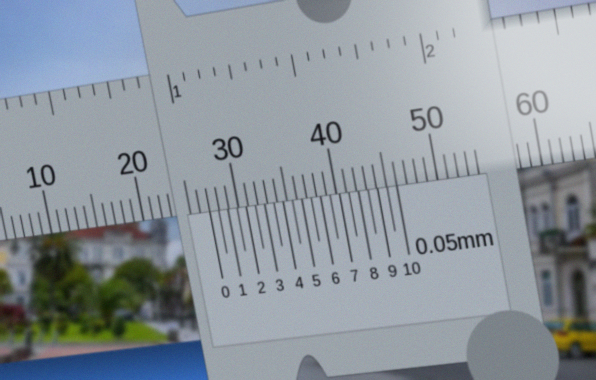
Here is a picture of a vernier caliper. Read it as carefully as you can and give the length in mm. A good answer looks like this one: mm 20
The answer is mm 27.0
